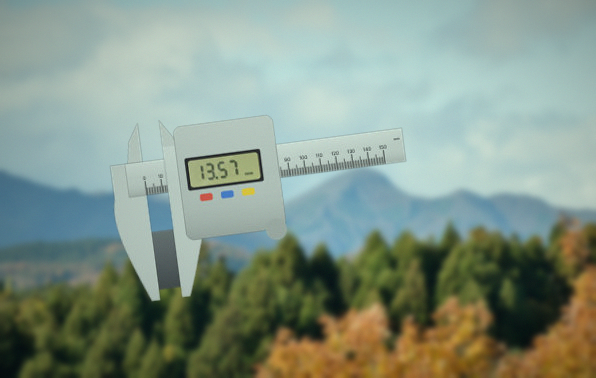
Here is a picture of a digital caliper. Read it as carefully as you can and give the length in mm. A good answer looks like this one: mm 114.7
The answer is mm 13.57
